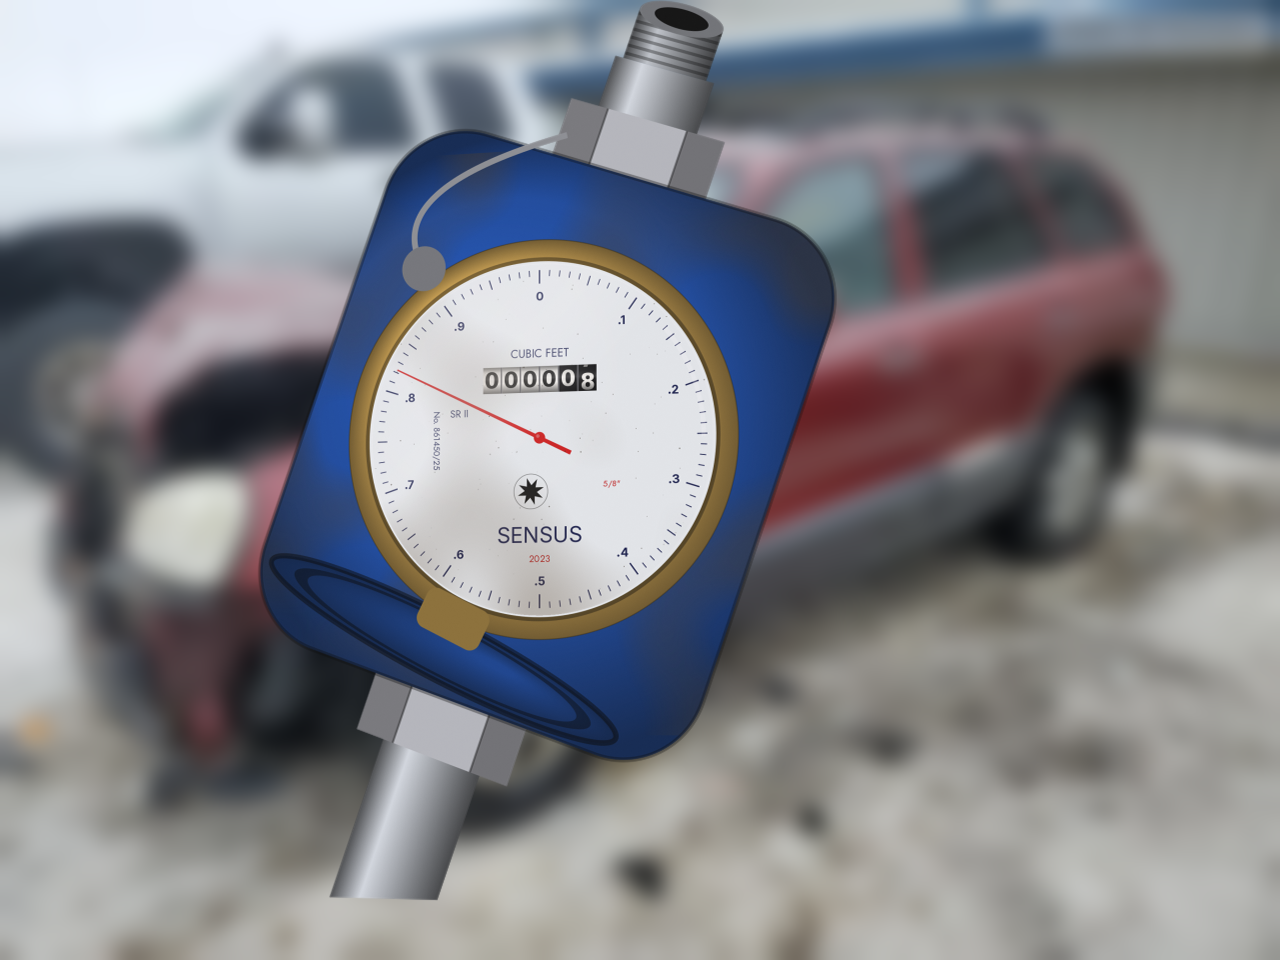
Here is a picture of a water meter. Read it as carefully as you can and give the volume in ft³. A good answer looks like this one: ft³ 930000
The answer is ft³ 7.82
